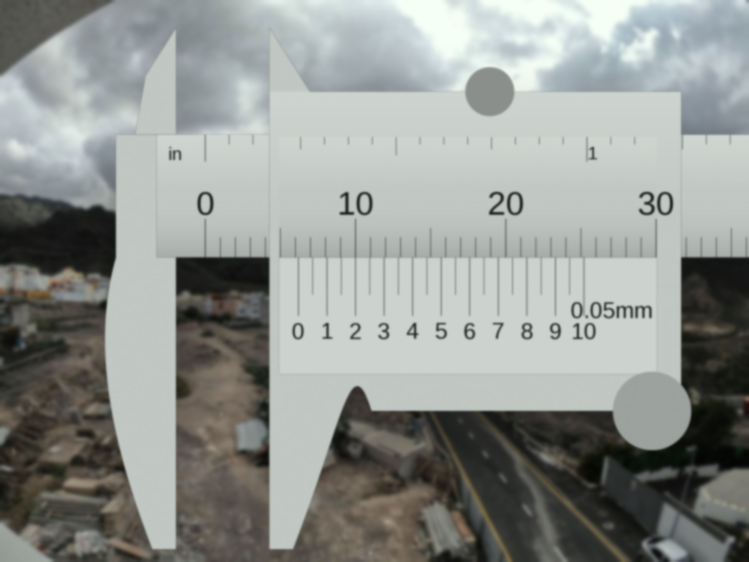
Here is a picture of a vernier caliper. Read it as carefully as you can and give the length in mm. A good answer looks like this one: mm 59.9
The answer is mm 6.2
